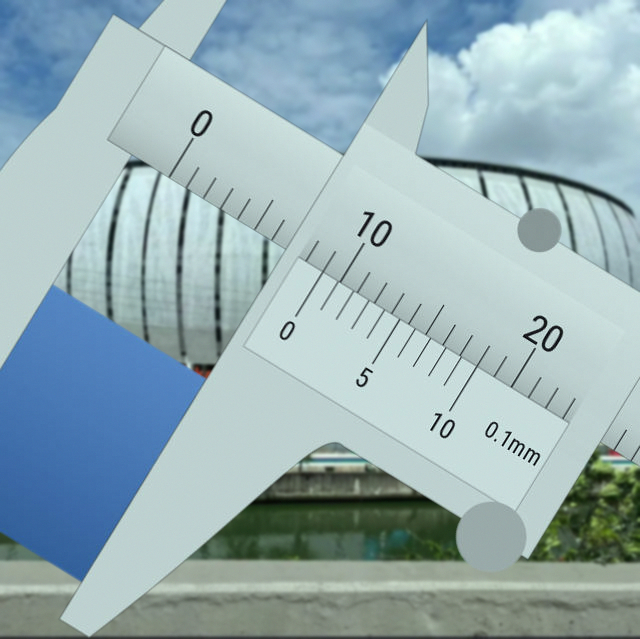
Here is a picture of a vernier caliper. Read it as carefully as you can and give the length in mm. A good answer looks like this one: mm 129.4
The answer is mm 9.0
